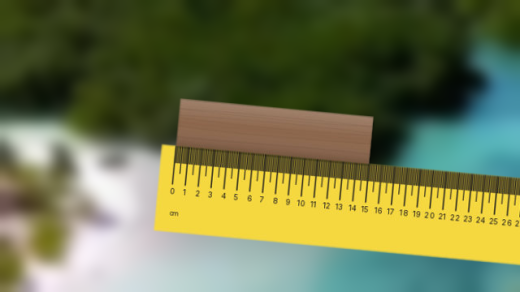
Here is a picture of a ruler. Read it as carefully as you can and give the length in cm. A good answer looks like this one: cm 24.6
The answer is cm 15
